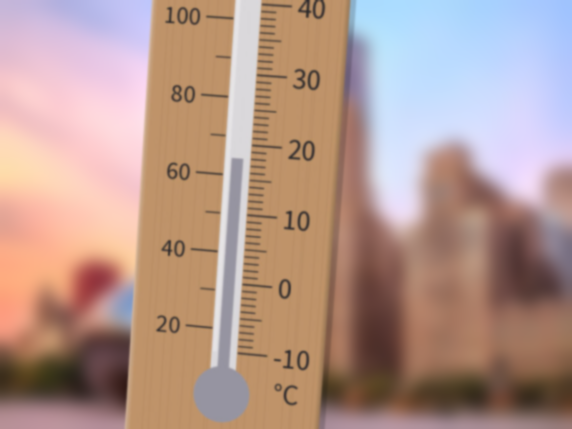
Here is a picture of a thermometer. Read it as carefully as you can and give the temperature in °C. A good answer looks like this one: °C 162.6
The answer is °C 18
